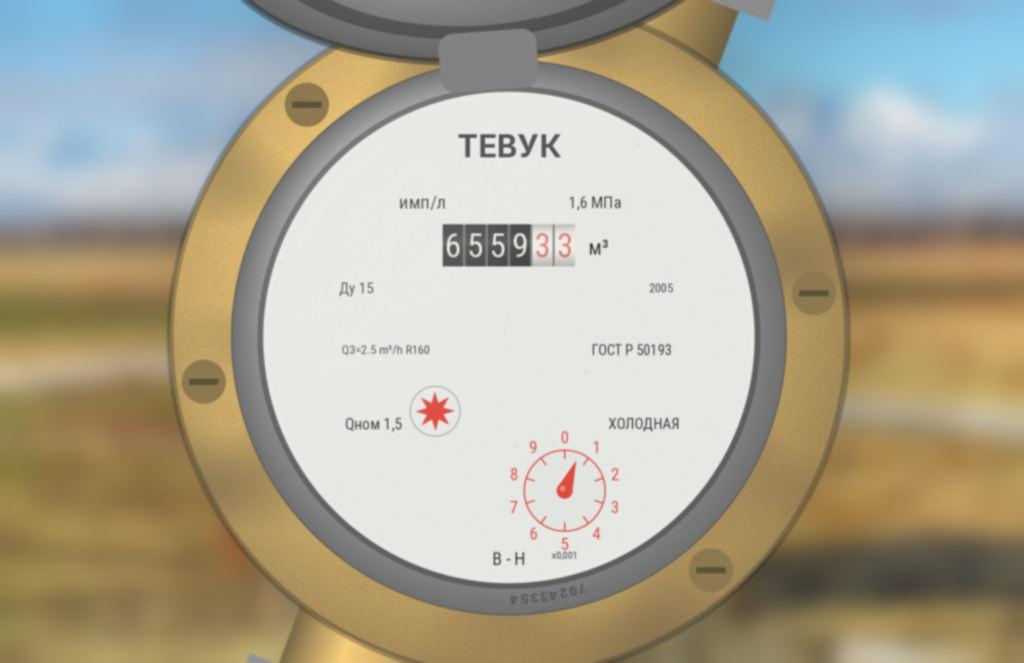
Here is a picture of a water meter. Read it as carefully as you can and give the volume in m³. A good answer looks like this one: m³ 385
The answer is m³ 6559.330
